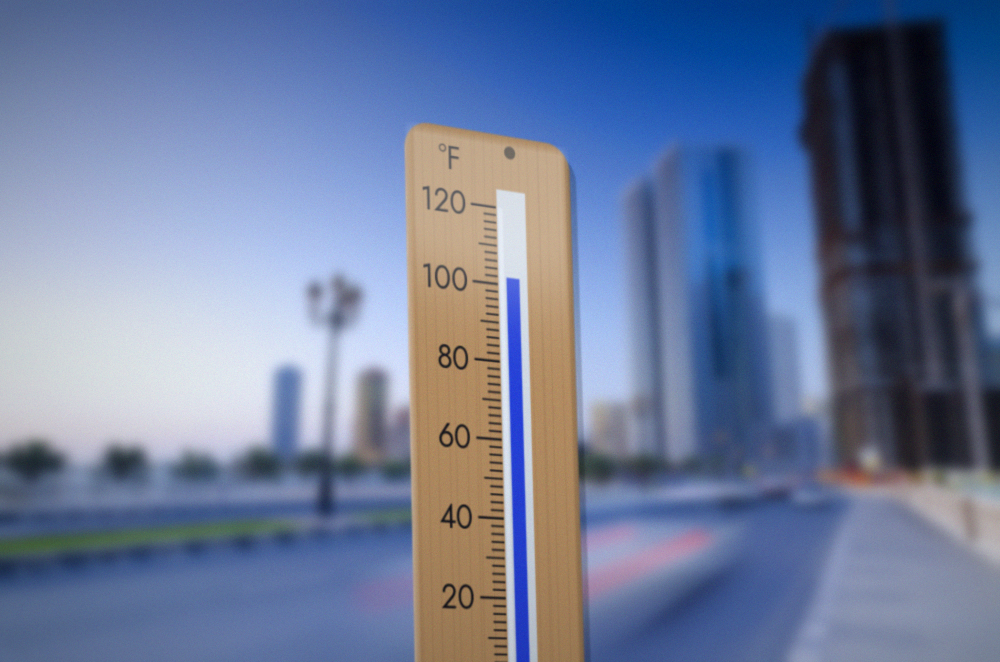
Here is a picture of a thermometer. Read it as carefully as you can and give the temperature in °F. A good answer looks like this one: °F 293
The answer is °F 102
